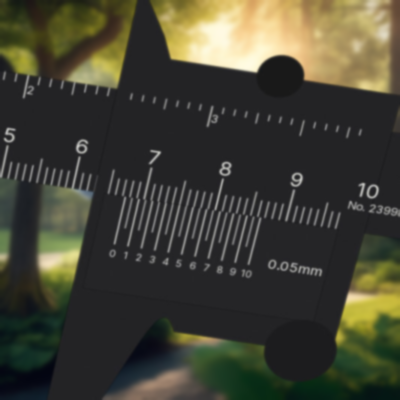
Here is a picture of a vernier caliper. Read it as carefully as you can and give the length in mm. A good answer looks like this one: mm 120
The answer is mm 67.4
